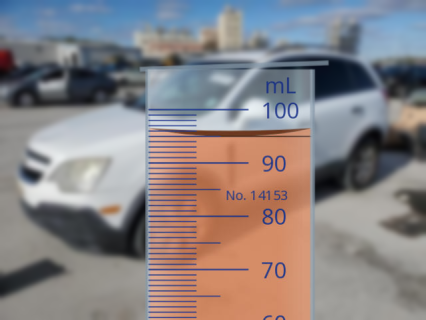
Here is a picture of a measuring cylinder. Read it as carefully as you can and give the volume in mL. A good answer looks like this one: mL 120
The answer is mL 95
